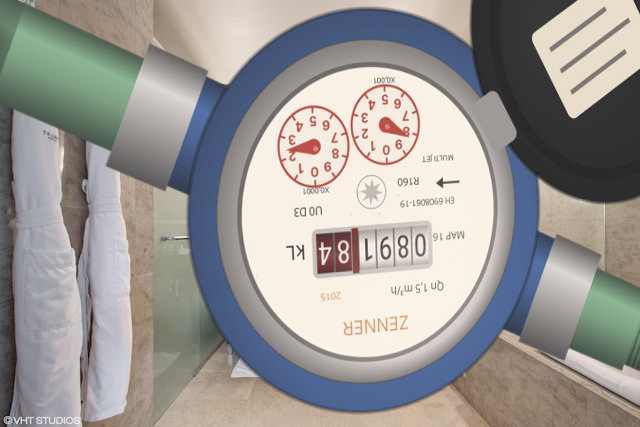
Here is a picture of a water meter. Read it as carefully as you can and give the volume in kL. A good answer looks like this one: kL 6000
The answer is kL 891.8482
